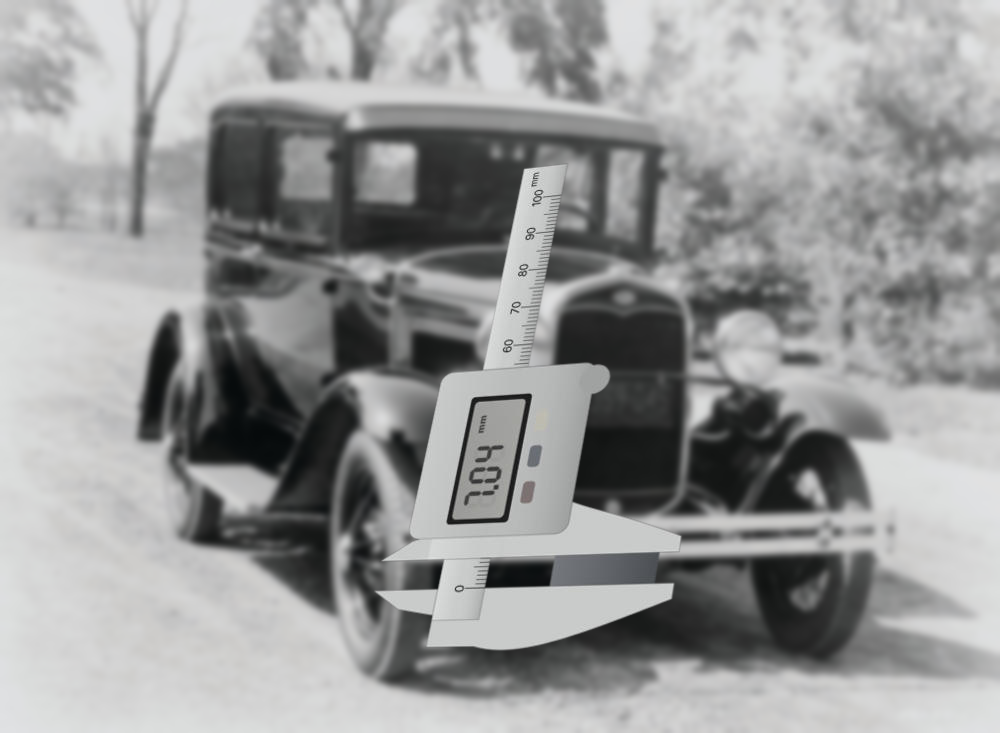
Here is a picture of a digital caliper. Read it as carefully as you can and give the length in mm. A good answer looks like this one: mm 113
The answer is mm 7.04
